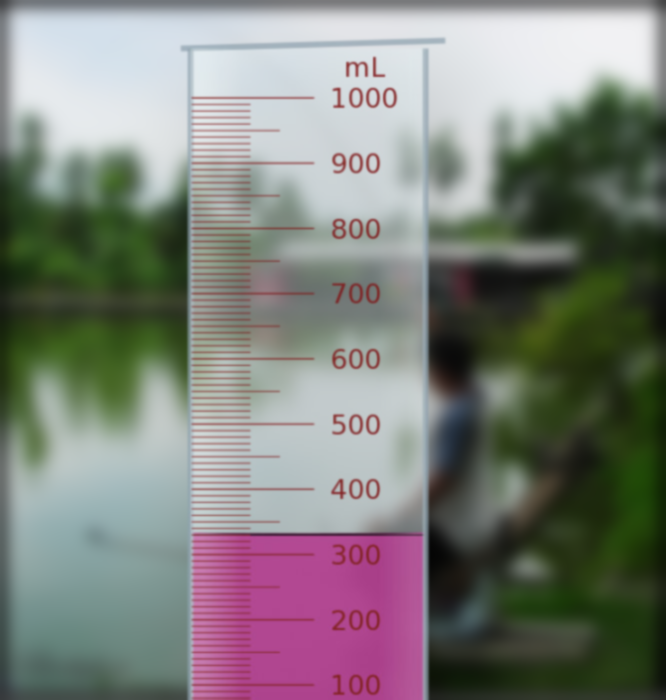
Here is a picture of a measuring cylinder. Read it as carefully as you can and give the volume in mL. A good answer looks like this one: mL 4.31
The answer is mL 330
